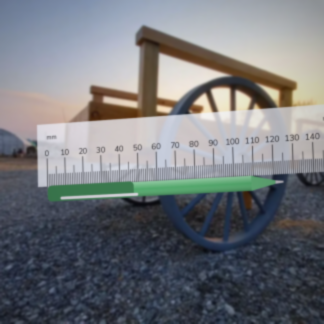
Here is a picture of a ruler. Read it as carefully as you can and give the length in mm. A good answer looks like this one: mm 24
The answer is mm 125
